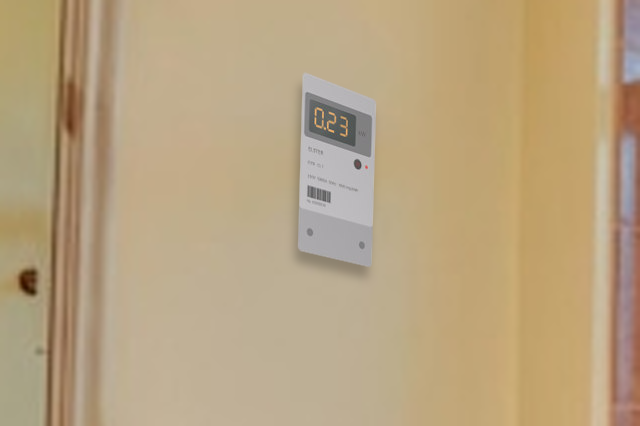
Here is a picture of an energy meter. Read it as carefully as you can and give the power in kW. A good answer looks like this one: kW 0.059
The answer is kW 0.23
